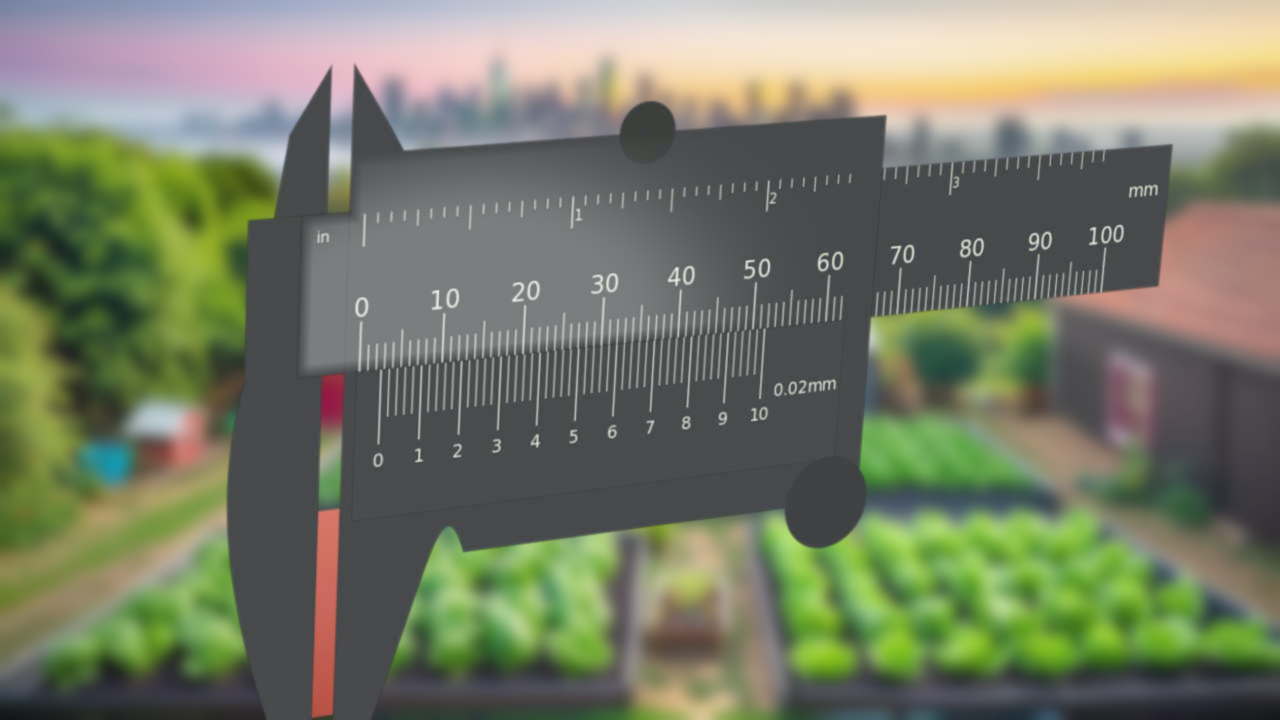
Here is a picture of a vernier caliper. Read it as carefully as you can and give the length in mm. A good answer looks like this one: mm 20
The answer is mm 2.6
